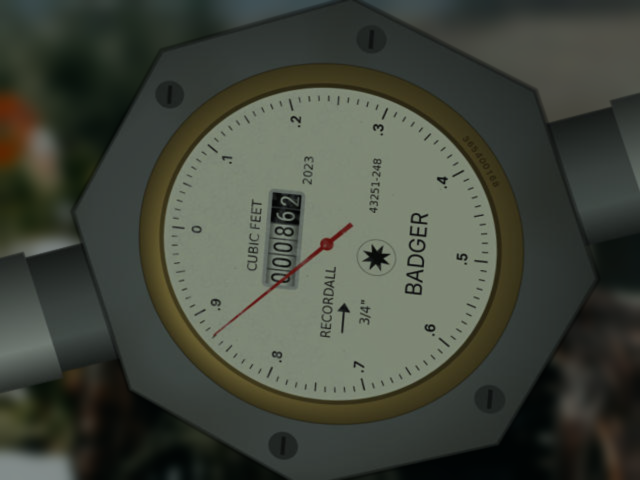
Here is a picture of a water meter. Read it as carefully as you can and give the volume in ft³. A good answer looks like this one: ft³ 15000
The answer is ft³ 861.87
